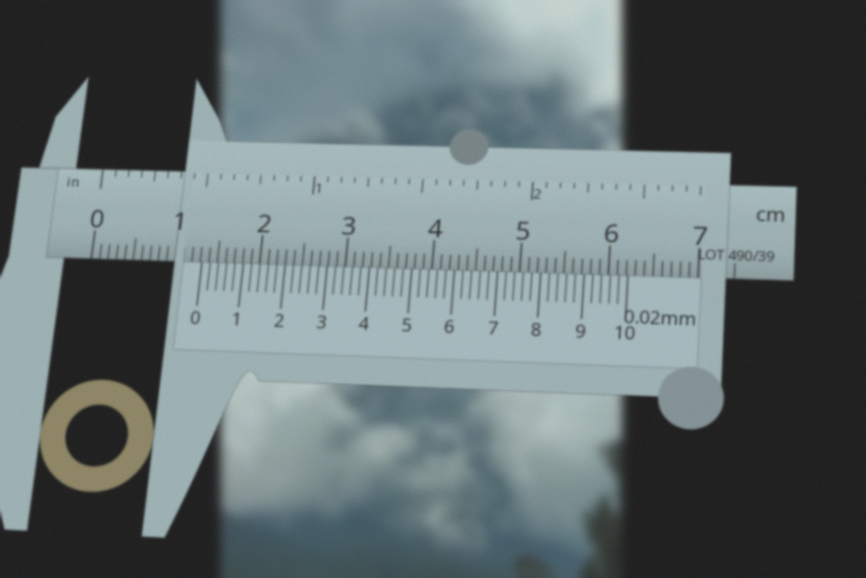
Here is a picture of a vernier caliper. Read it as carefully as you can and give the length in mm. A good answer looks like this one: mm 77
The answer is mm 13.2
